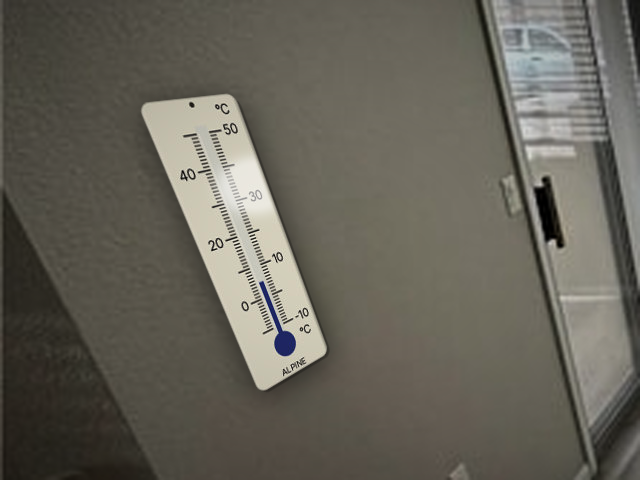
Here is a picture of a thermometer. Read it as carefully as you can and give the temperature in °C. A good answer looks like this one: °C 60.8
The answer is °C 5
